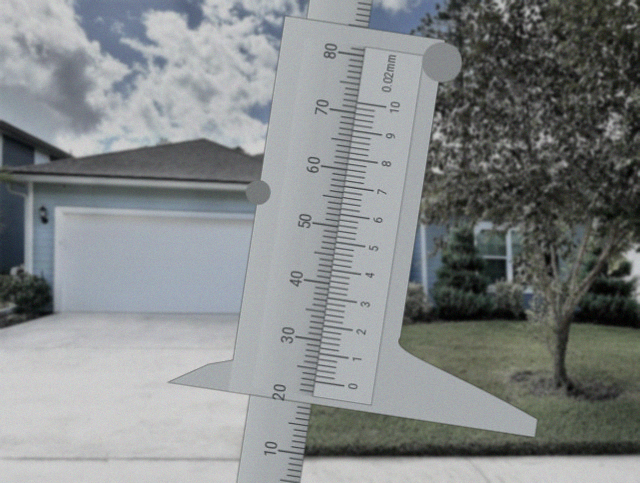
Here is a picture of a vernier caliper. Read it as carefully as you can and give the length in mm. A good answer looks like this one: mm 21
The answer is mm 22.8
